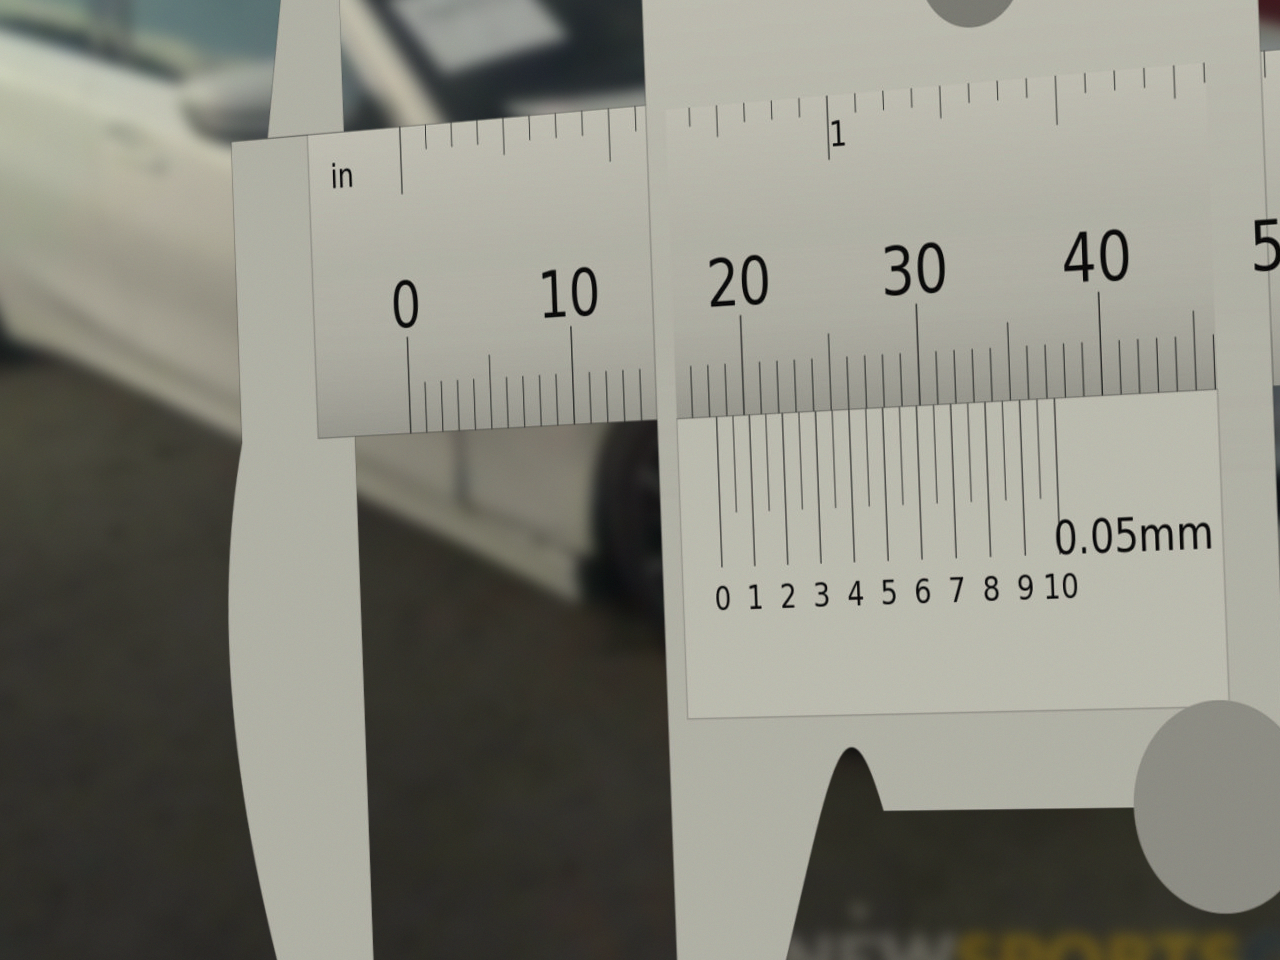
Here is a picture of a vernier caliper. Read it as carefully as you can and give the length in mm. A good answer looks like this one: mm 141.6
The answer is mm 18.4
